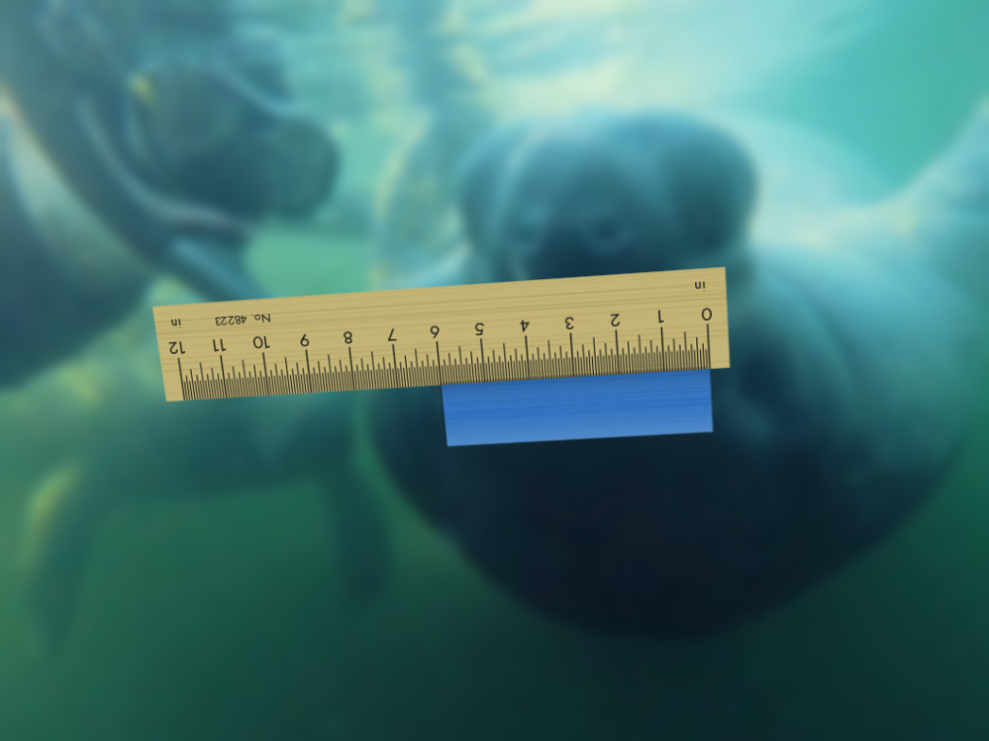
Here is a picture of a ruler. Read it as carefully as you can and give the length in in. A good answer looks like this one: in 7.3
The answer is in 6
